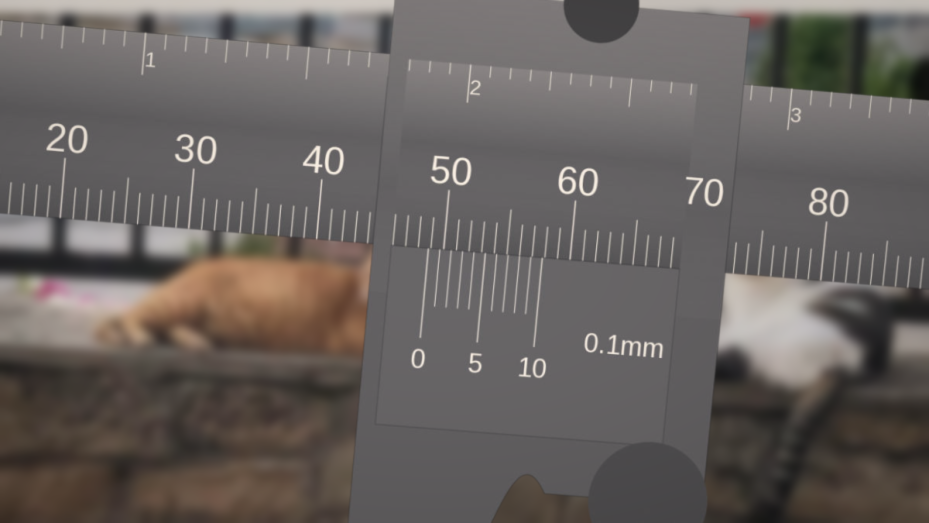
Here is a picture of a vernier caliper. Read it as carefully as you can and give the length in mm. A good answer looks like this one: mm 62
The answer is mm 48.8
